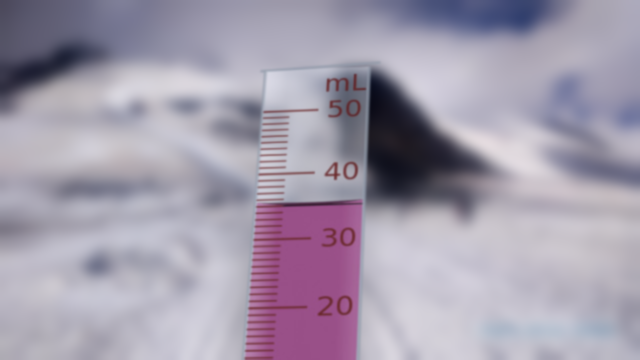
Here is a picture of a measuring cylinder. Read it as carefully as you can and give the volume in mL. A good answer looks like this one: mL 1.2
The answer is mL 35
